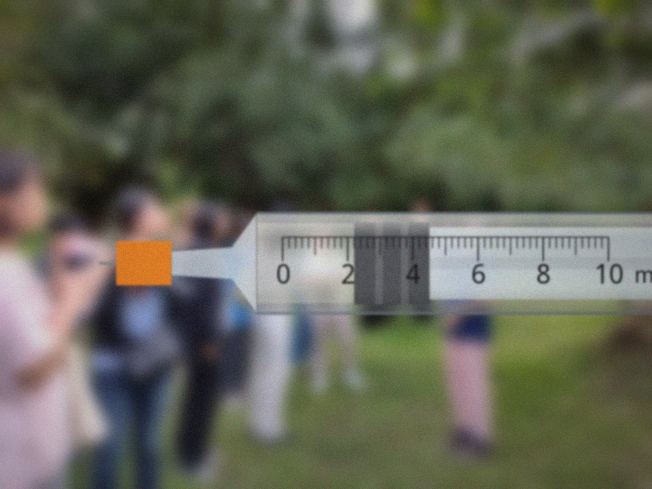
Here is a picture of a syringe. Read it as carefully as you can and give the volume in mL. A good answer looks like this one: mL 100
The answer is mL 2.2
